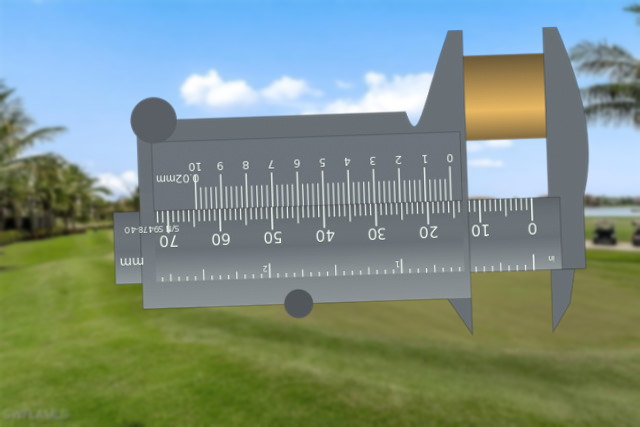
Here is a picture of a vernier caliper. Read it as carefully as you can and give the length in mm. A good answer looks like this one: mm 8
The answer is mm 15.5
